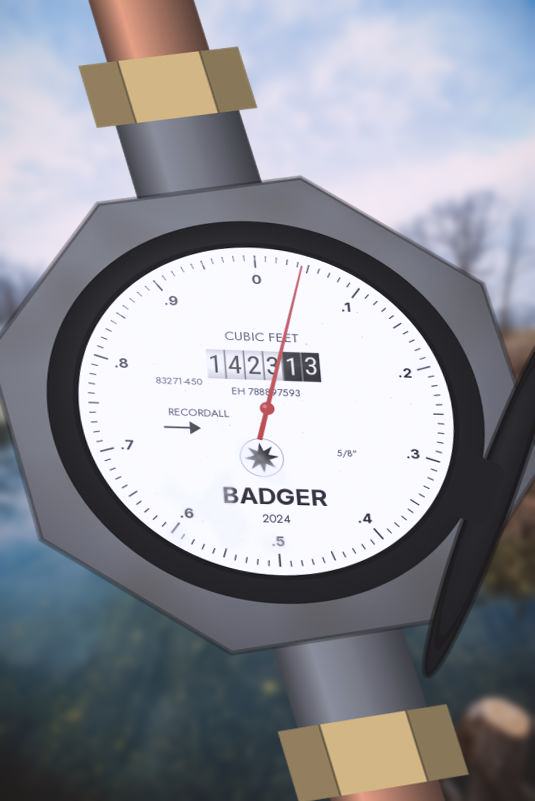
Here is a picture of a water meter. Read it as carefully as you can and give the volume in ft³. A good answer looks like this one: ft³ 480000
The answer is ft³ 142313.04
